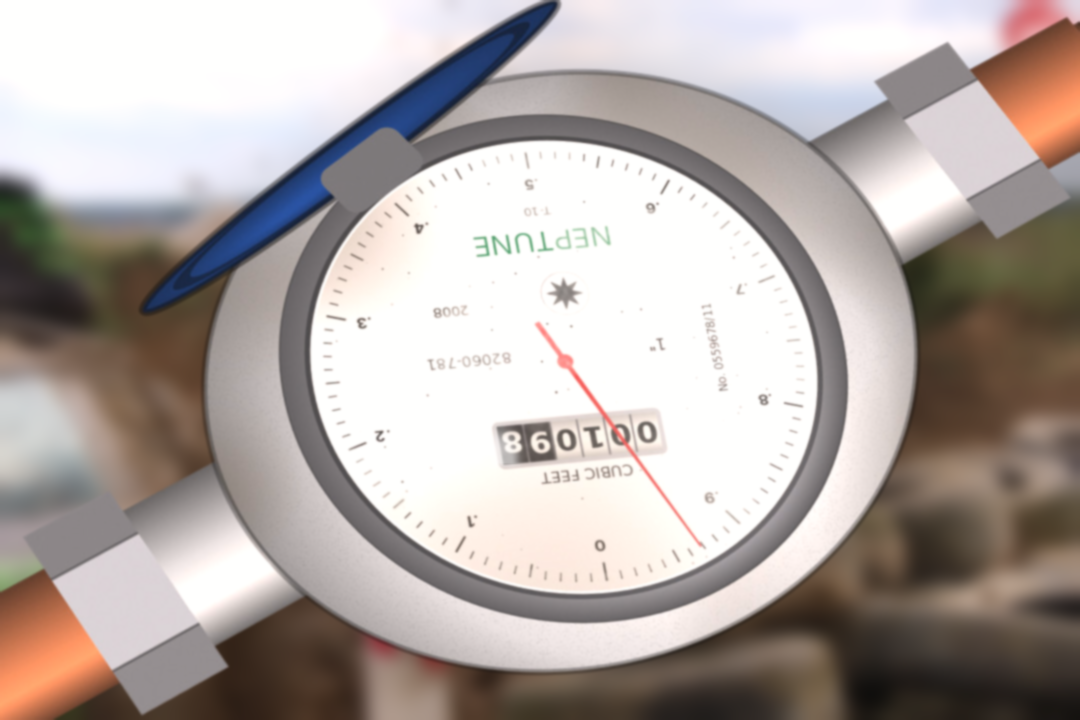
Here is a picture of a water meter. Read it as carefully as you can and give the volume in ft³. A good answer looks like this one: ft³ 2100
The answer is ft³ 1097.93
